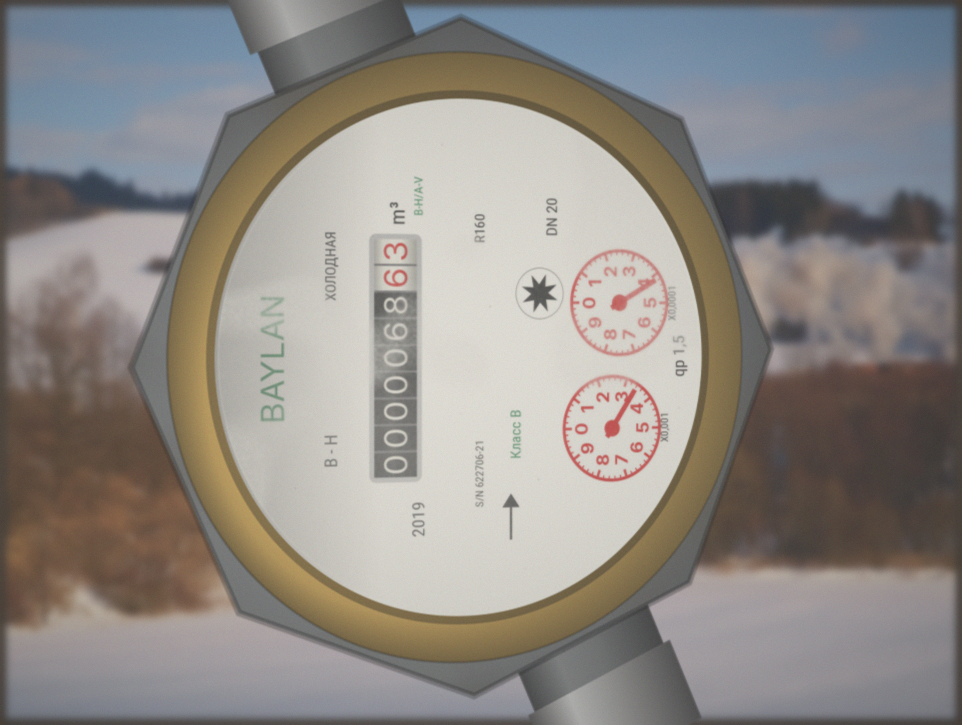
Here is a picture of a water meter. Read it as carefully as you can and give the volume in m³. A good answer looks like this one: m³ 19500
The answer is m³ 68.6334
